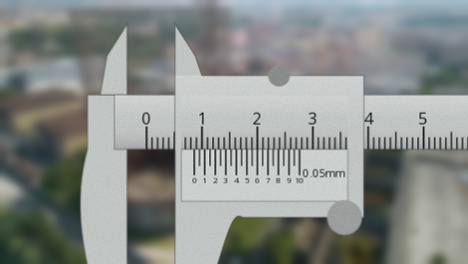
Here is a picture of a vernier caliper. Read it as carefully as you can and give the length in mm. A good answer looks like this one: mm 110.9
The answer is mm 8.6
